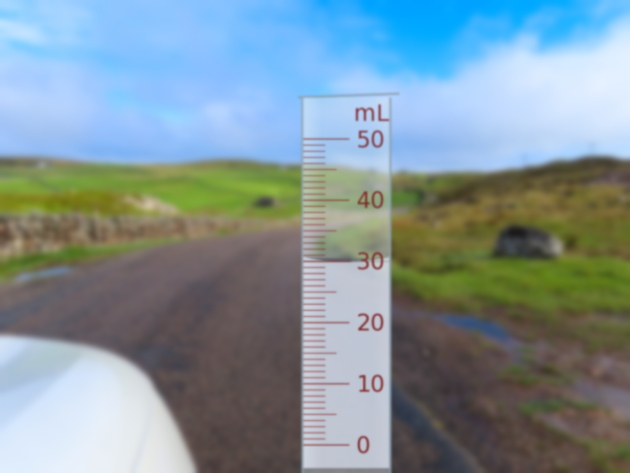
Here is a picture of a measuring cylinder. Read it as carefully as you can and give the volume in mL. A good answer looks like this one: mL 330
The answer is mL 30
